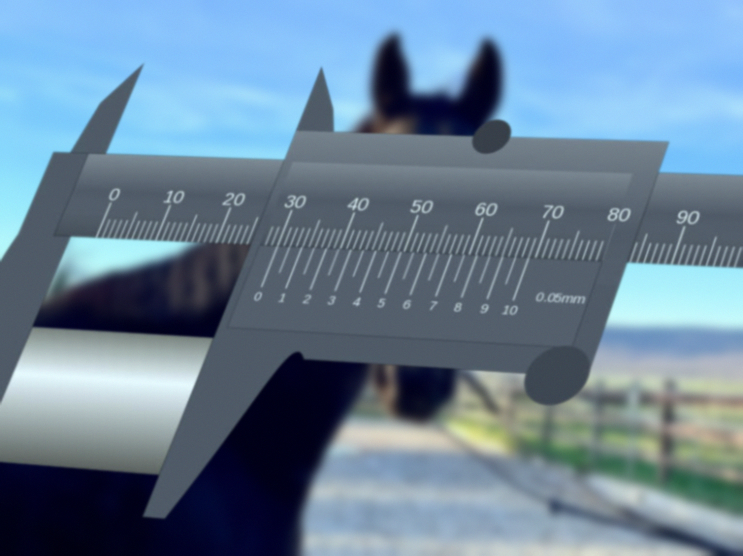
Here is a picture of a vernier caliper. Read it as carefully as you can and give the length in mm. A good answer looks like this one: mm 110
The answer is mm 30.0
